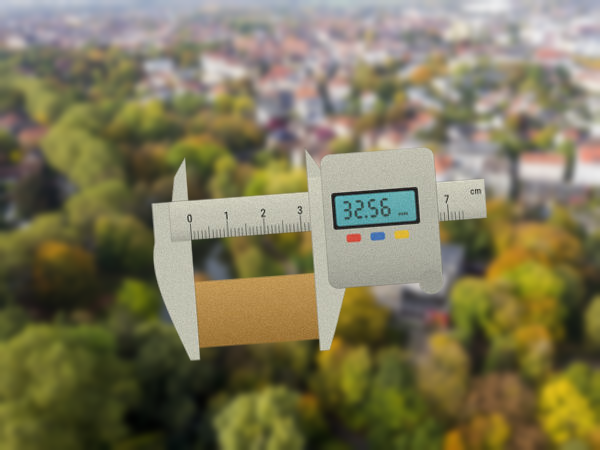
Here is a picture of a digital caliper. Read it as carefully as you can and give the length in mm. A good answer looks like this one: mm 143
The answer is mm 32.56
